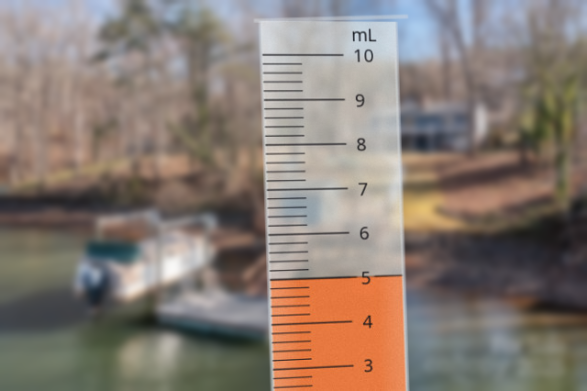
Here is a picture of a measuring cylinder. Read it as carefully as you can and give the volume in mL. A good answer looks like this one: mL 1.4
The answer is mL 5
